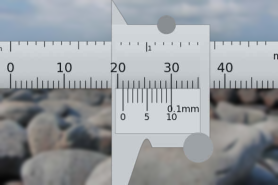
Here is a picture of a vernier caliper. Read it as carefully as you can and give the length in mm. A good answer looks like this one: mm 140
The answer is mm 21.0
